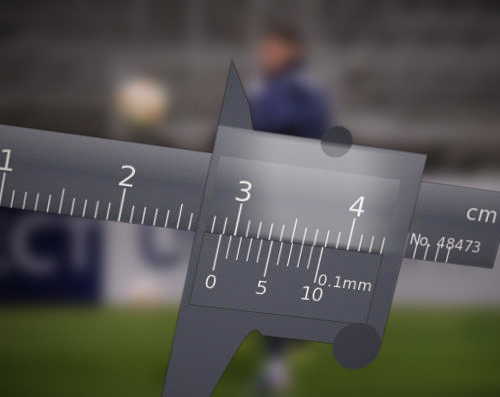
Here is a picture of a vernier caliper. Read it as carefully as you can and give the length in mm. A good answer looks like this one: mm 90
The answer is mm 28.8
